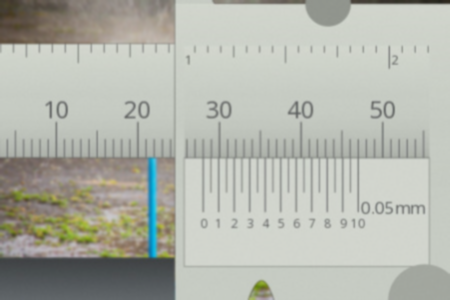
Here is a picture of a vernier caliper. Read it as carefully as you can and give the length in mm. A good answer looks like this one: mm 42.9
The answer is mm 28.0
